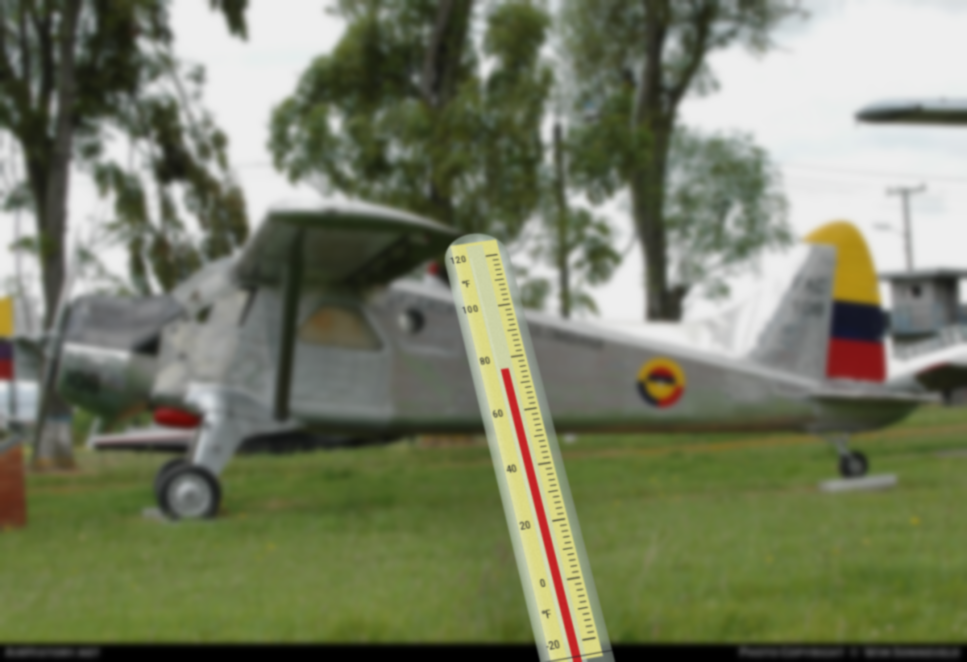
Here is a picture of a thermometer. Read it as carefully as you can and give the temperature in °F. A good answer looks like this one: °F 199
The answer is °F 76
